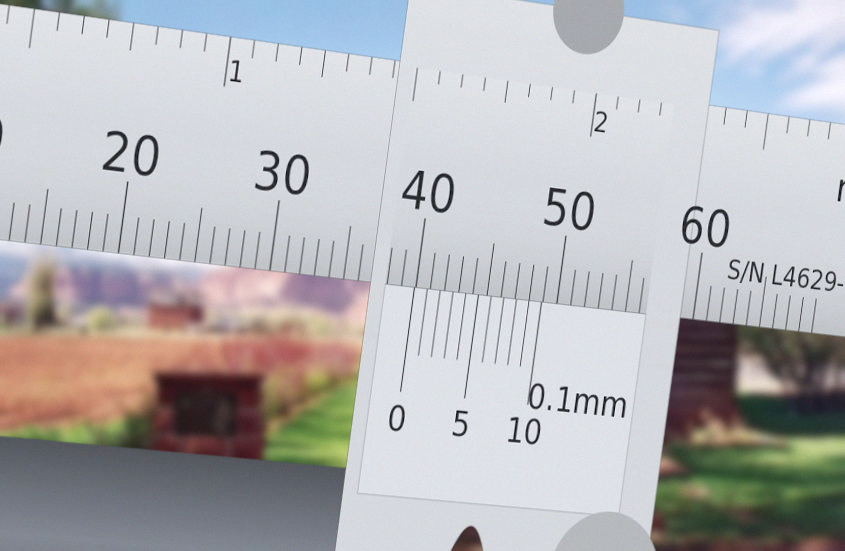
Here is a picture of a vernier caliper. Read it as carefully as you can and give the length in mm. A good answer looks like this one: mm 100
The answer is mm 39.9
